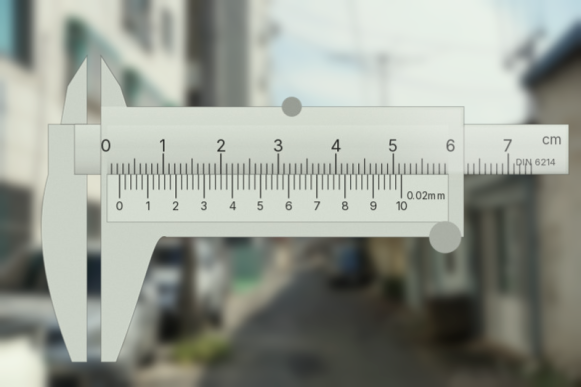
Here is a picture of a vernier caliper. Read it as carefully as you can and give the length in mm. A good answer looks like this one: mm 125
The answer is mm 2.4
